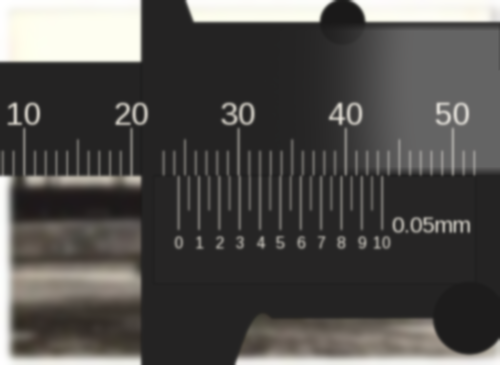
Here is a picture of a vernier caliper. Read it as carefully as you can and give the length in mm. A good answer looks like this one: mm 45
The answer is mm 24.4
